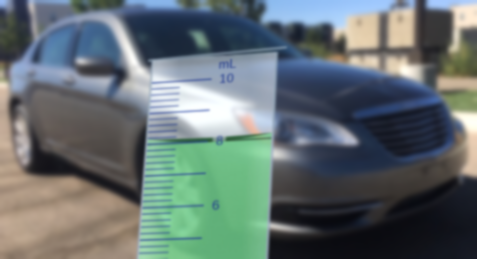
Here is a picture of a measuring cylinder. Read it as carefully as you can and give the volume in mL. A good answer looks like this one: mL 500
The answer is mL 8
